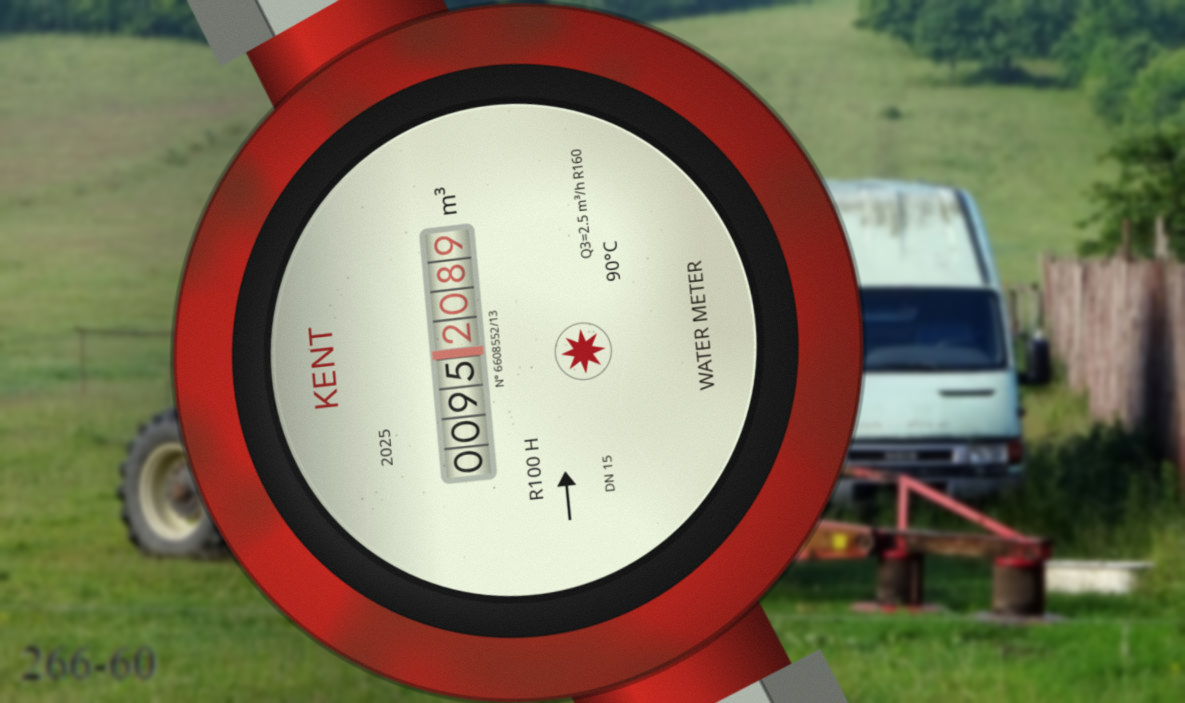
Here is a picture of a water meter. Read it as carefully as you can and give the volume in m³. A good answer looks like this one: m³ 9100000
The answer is m³ 95.2089
